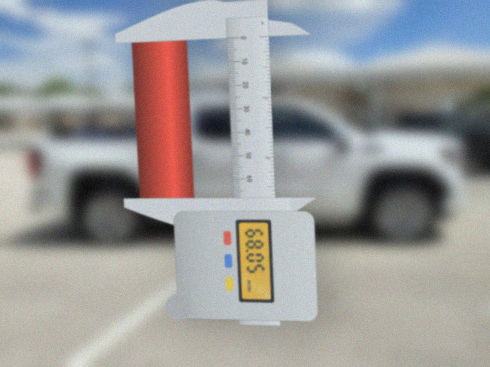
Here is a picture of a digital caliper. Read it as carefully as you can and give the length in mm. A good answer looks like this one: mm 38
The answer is mm 68.05
